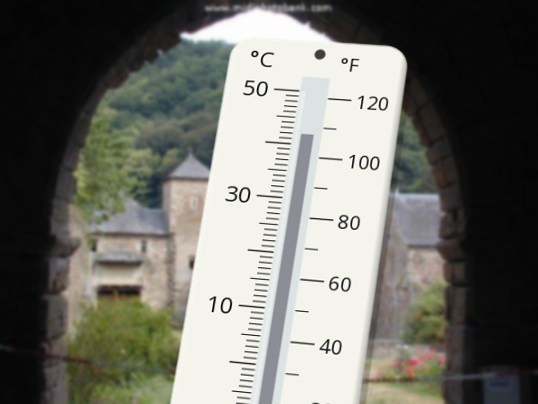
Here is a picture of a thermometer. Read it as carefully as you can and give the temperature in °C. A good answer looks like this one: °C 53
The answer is °C 42
